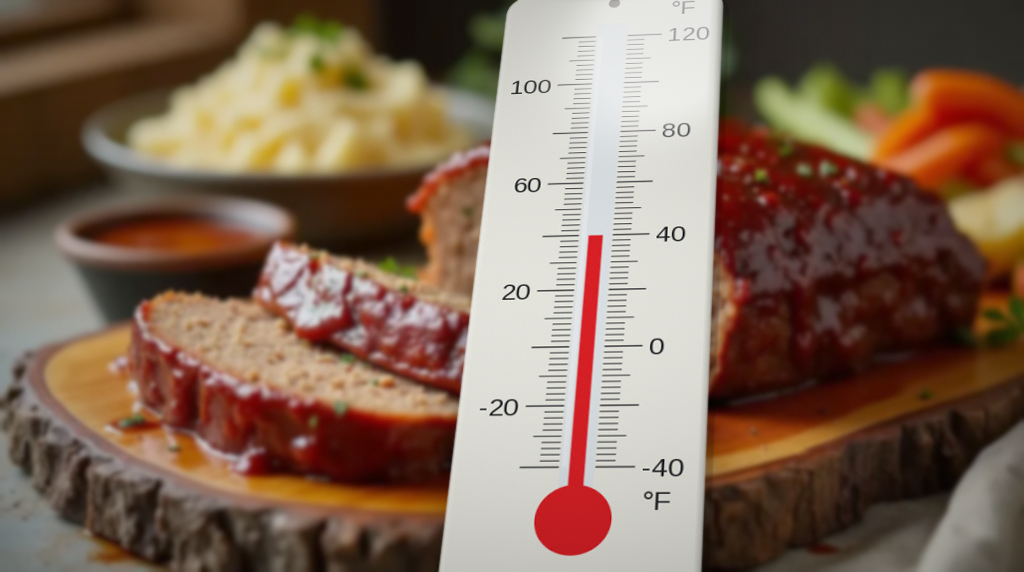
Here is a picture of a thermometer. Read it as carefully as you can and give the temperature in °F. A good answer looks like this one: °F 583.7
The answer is °F 40
